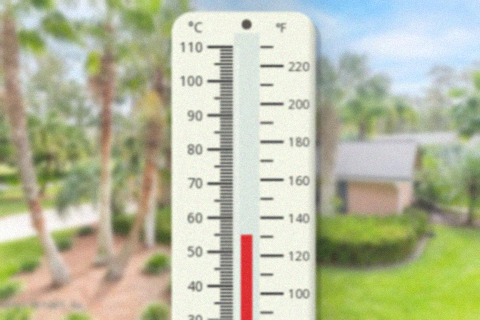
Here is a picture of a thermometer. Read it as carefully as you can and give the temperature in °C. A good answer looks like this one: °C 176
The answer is °C 55
